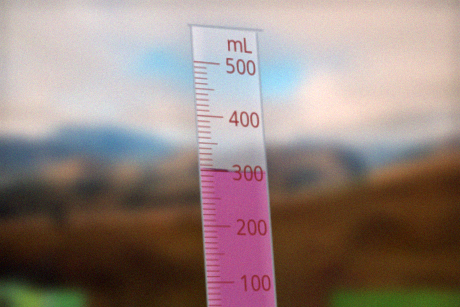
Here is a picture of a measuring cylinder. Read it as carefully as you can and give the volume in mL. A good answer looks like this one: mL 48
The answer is mL 300
